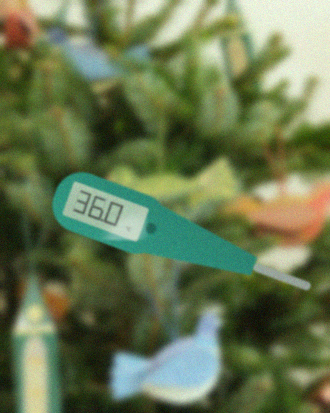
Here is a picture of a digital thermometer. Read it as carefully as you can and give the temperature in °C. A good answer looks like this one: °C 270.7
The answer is °C 36.0
